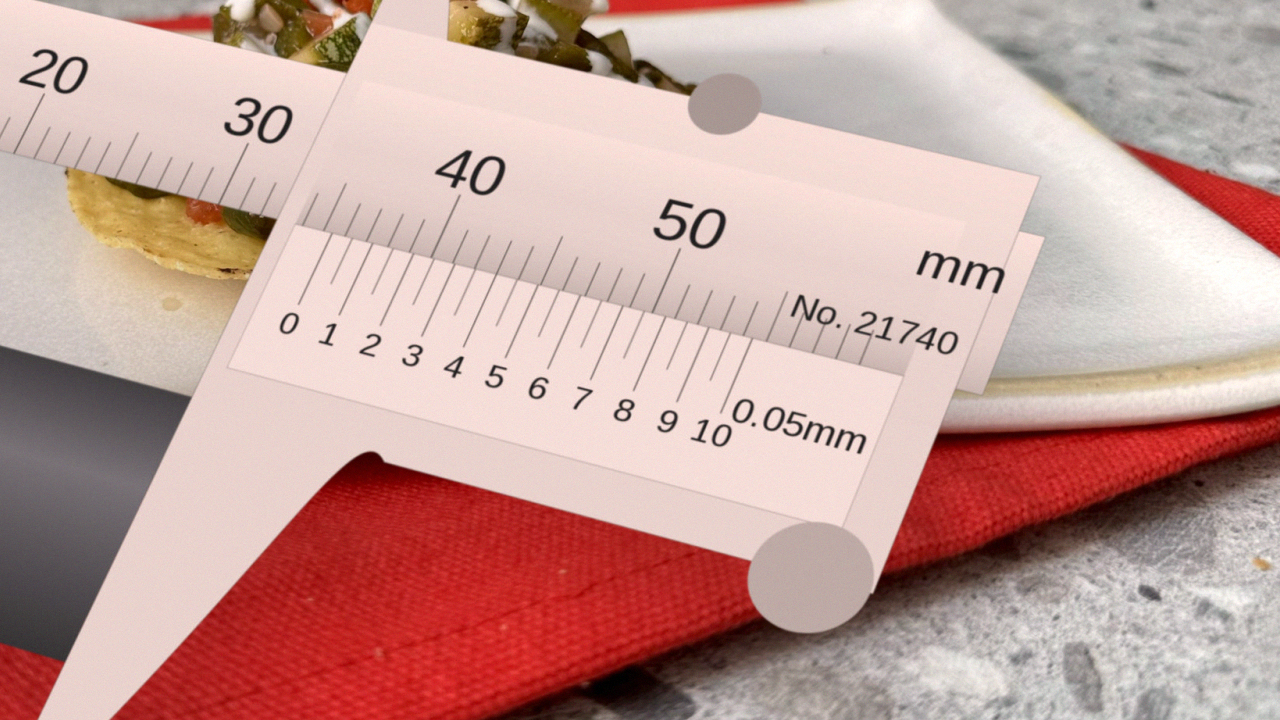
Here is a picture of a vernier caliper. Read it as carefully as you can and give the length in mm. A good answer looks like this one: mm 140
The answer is mm 35.4
